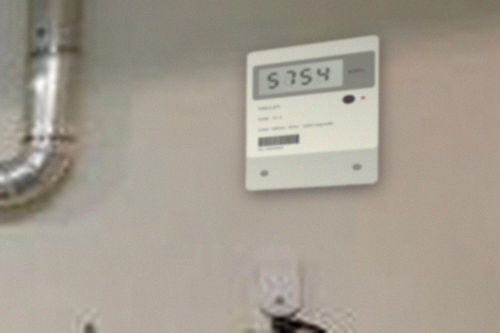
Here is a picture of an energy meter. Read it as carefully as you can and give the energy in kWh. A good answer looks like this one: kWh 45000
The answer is kWh 5754
